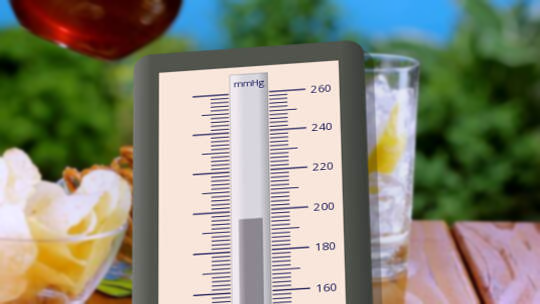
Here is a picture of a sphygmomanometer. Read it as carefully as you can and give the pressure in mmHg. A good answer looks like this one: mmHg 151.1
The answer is mmHg 196
